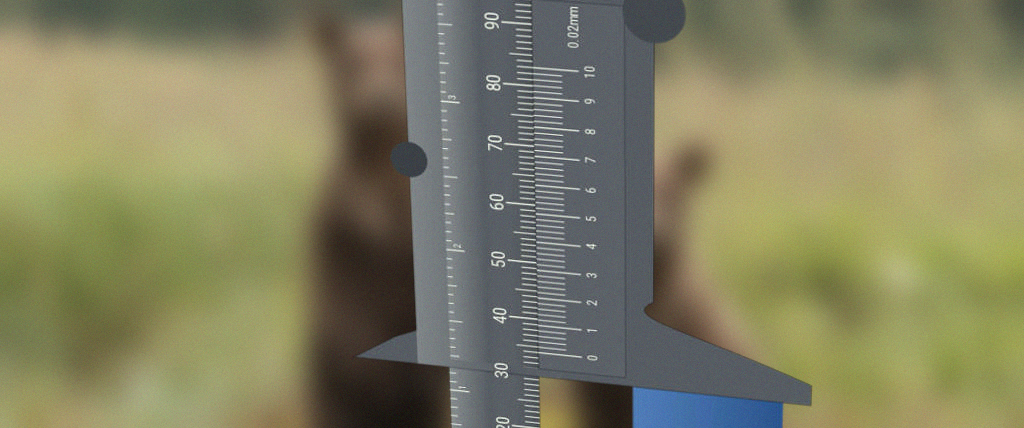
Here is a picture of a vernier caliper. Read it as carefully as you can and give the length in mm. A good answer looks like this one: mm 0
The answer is mm 34.0
